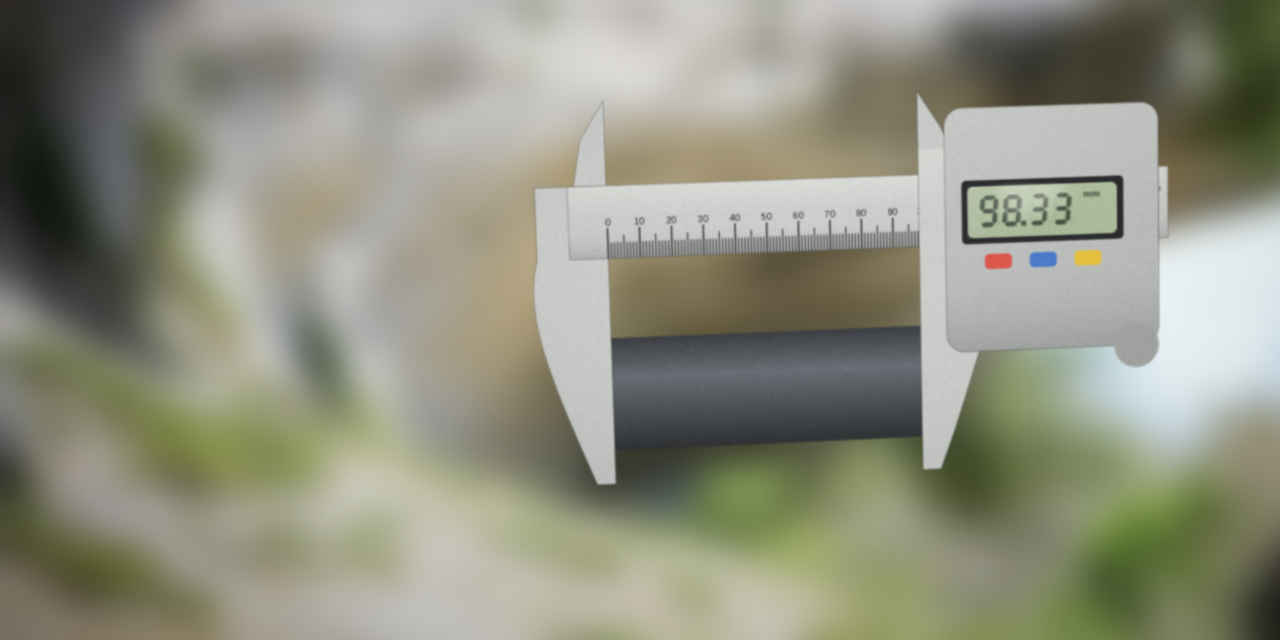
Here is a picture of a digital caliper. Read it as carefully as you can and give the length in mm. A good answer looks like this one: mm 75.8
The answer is mm 98.33
